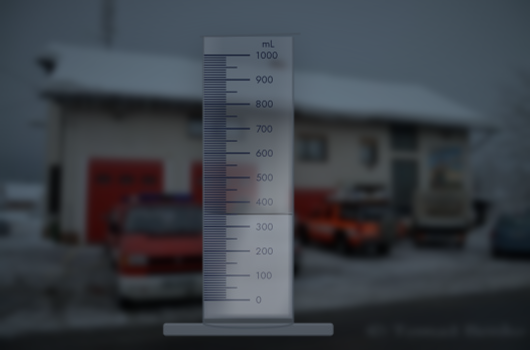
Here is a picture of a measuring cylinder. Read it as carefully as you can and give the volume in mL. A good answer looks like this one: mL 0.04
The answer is mL 350
